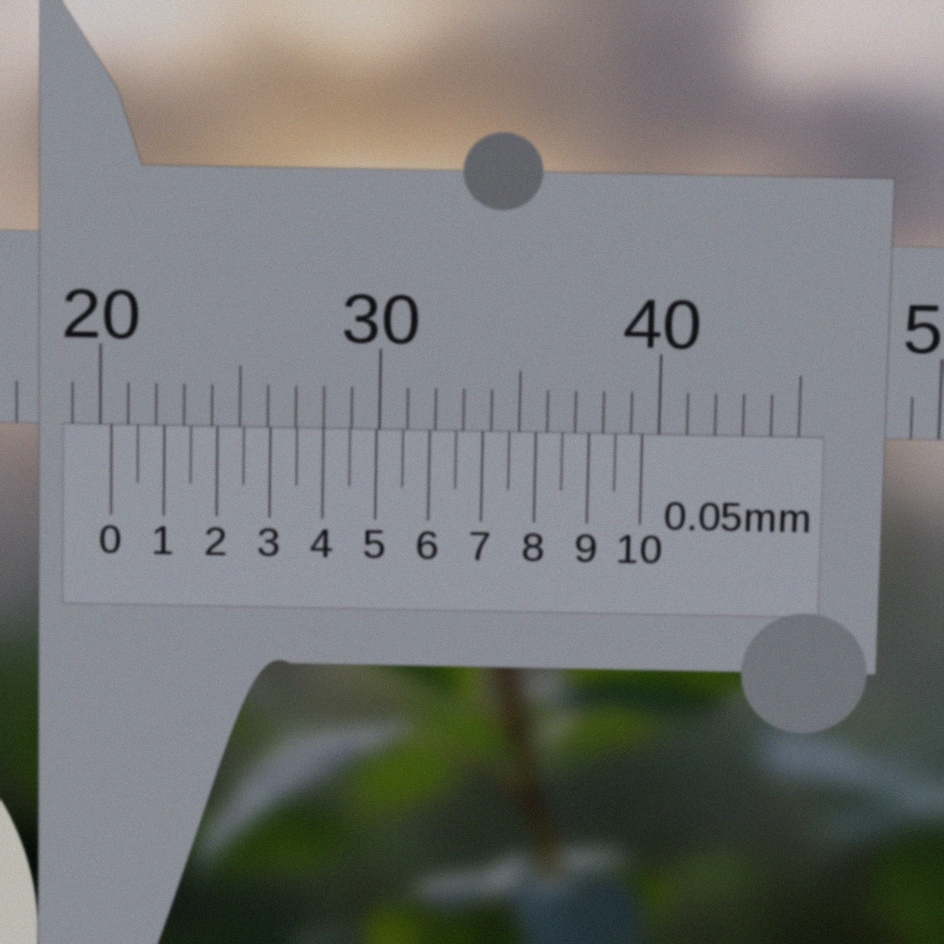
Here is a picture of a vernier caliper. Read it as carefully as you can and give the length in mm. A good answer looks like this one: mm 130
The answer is mm 20.4
